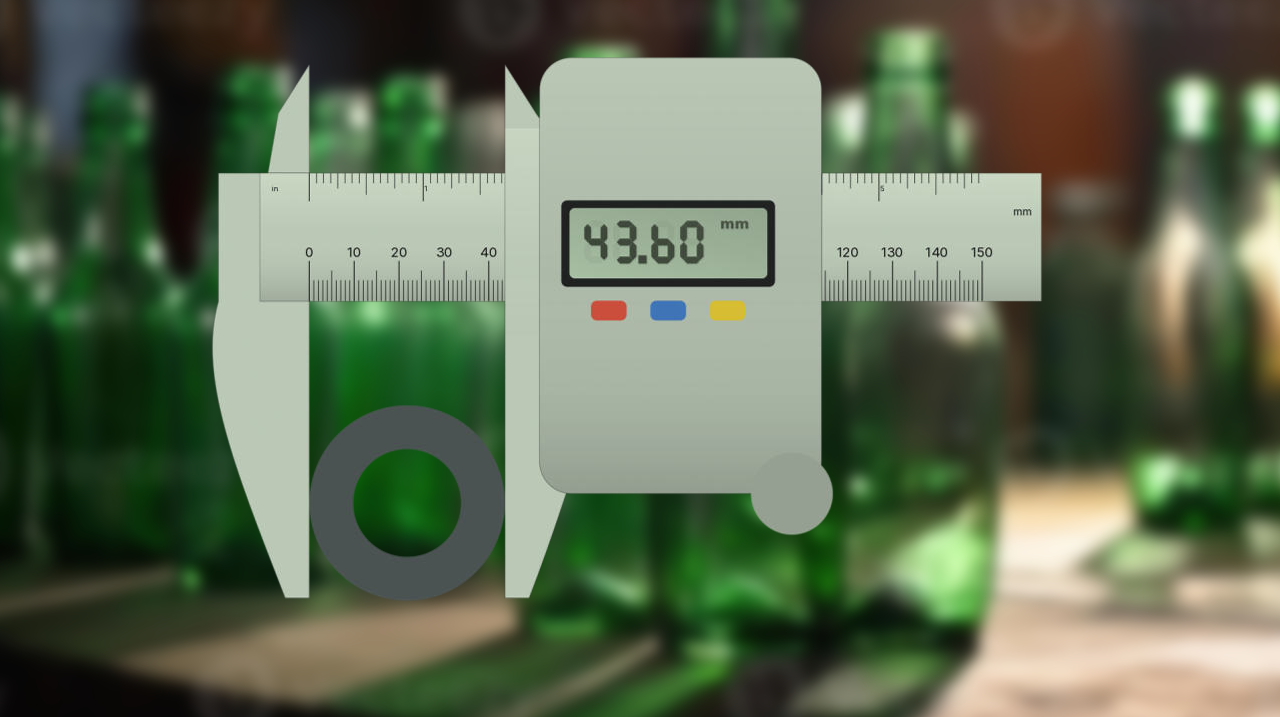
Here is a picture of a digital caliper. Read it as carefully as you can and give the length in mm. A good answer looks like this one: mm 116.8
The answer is mm 43.60
